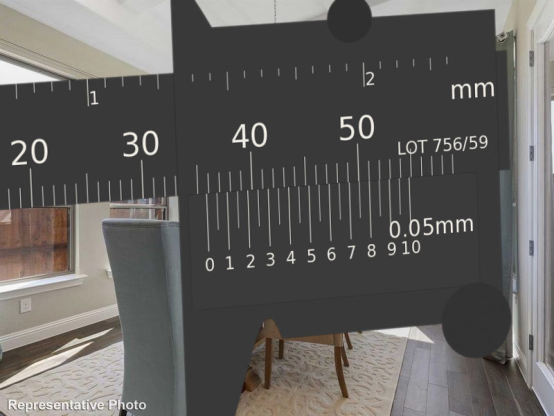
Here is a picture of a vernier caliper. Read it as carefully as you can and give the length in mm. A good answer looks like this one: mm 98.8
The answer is mm 35.8
